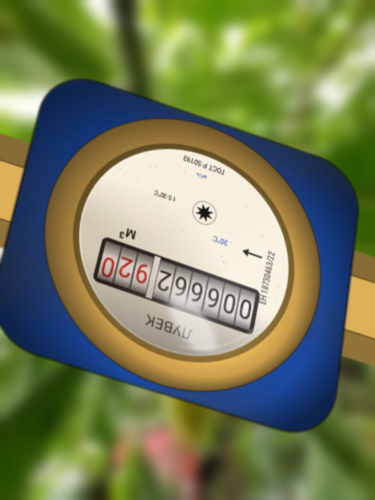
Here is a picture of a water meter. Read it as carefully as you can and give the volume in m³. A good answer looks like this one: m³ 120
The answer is m³ 6662.920
